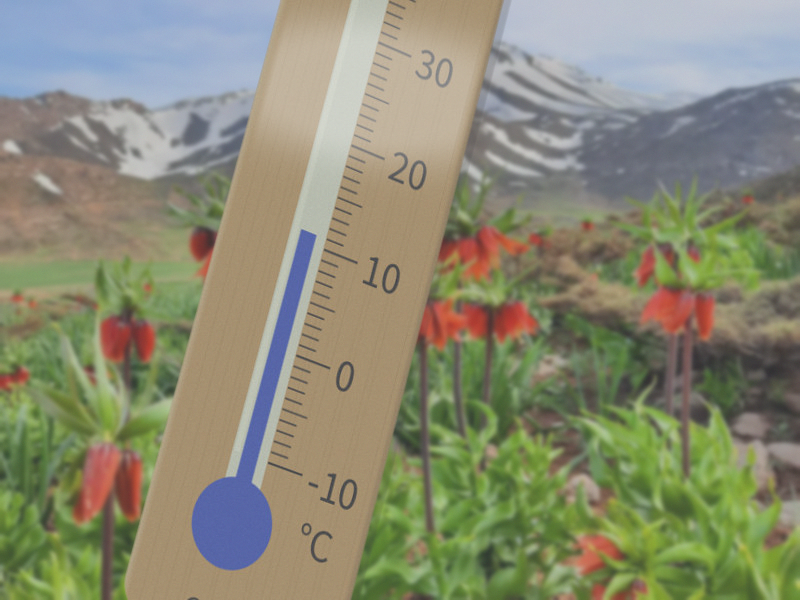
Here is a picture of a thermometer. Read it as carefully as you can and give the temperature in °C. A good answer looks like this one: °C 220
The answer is °C 11
